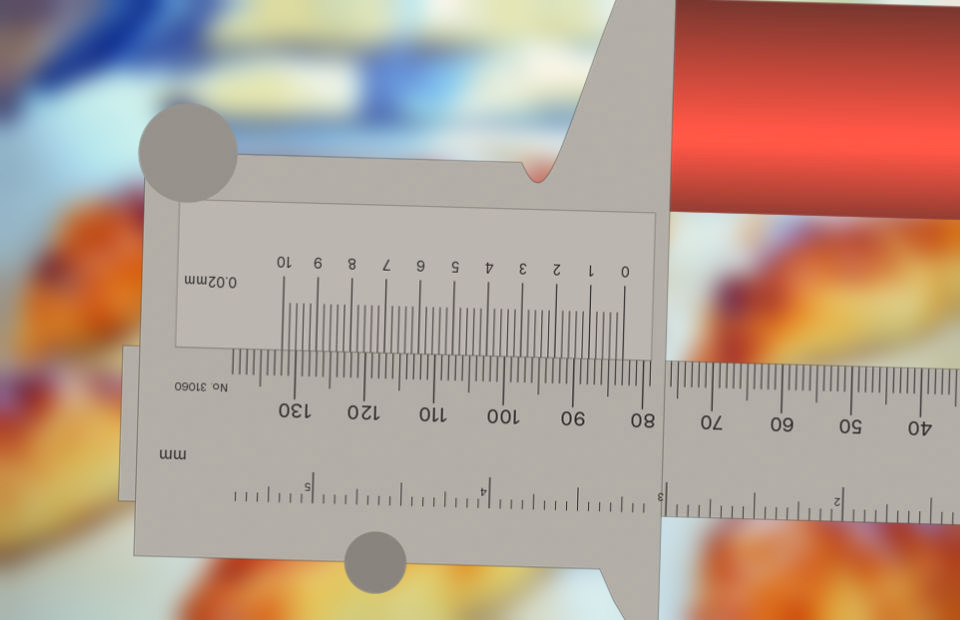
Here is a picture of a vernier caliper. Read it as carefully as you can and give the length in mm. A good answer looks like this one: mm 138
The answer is mm 83.0
